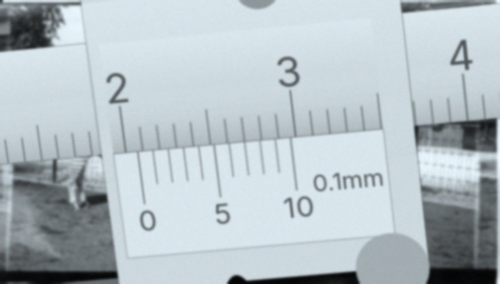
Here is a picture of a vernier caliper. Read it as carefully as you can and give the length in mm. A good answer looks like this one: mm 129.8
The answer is mm 20.7
